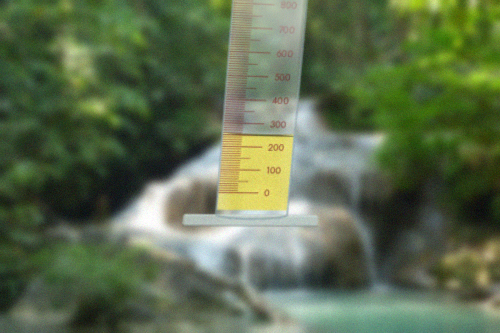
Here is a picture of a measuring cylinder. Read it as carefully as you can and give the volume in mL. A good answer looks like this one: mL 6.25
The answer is mL 250
